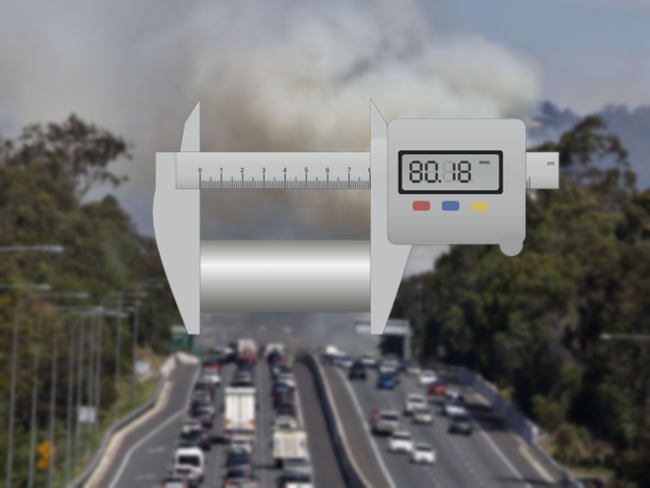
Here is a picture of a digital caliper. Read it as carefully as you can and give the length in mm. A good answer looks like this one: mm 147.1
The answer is mm 80.18
